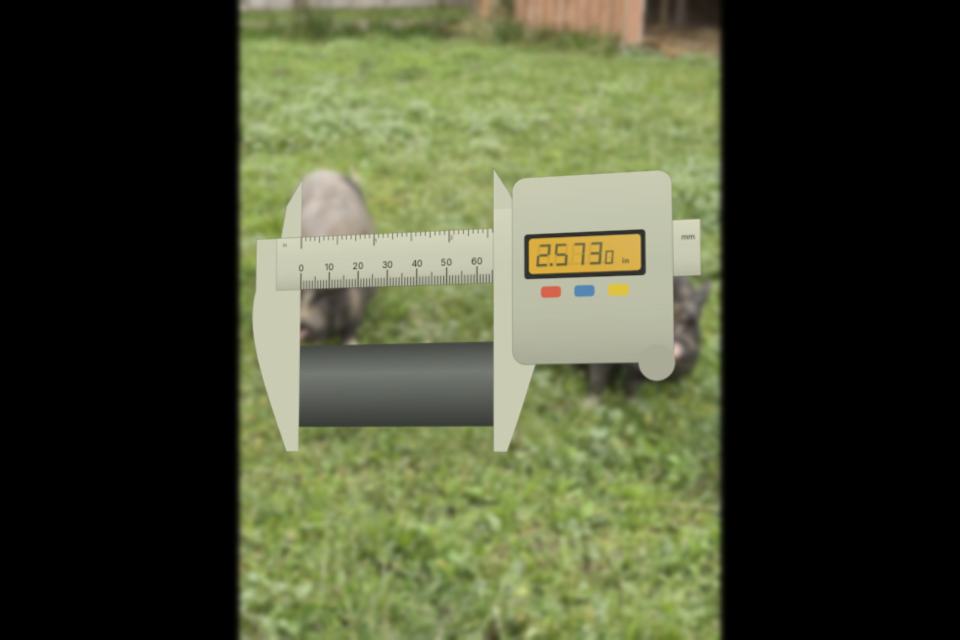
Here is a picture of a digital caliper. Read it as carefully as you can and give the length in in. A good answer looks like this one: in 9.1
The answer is in 2.5730
